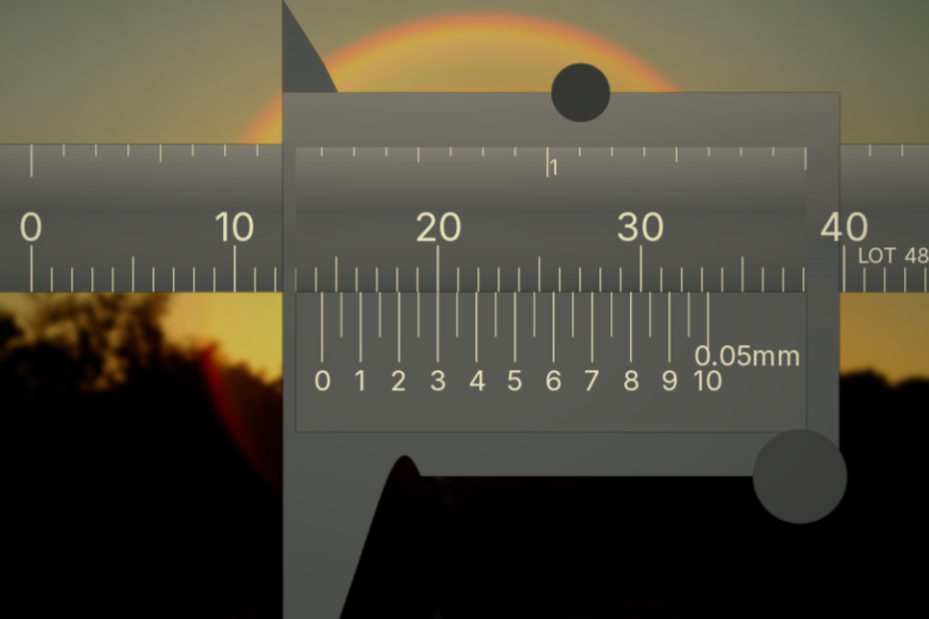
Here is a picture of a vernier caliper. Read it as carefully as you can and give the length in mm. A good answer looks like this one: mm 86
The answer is mm 14.3
